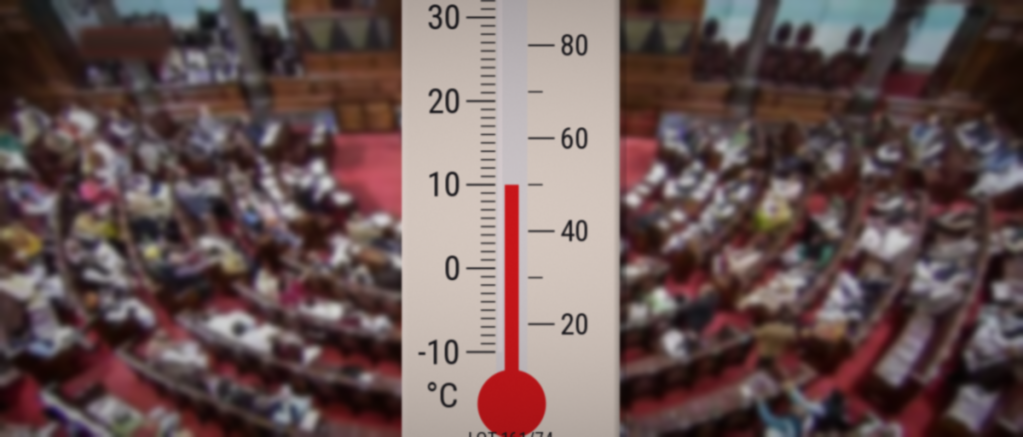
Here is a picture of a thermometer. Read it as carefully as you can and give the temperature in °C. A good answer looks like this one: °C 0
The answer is °C 10
